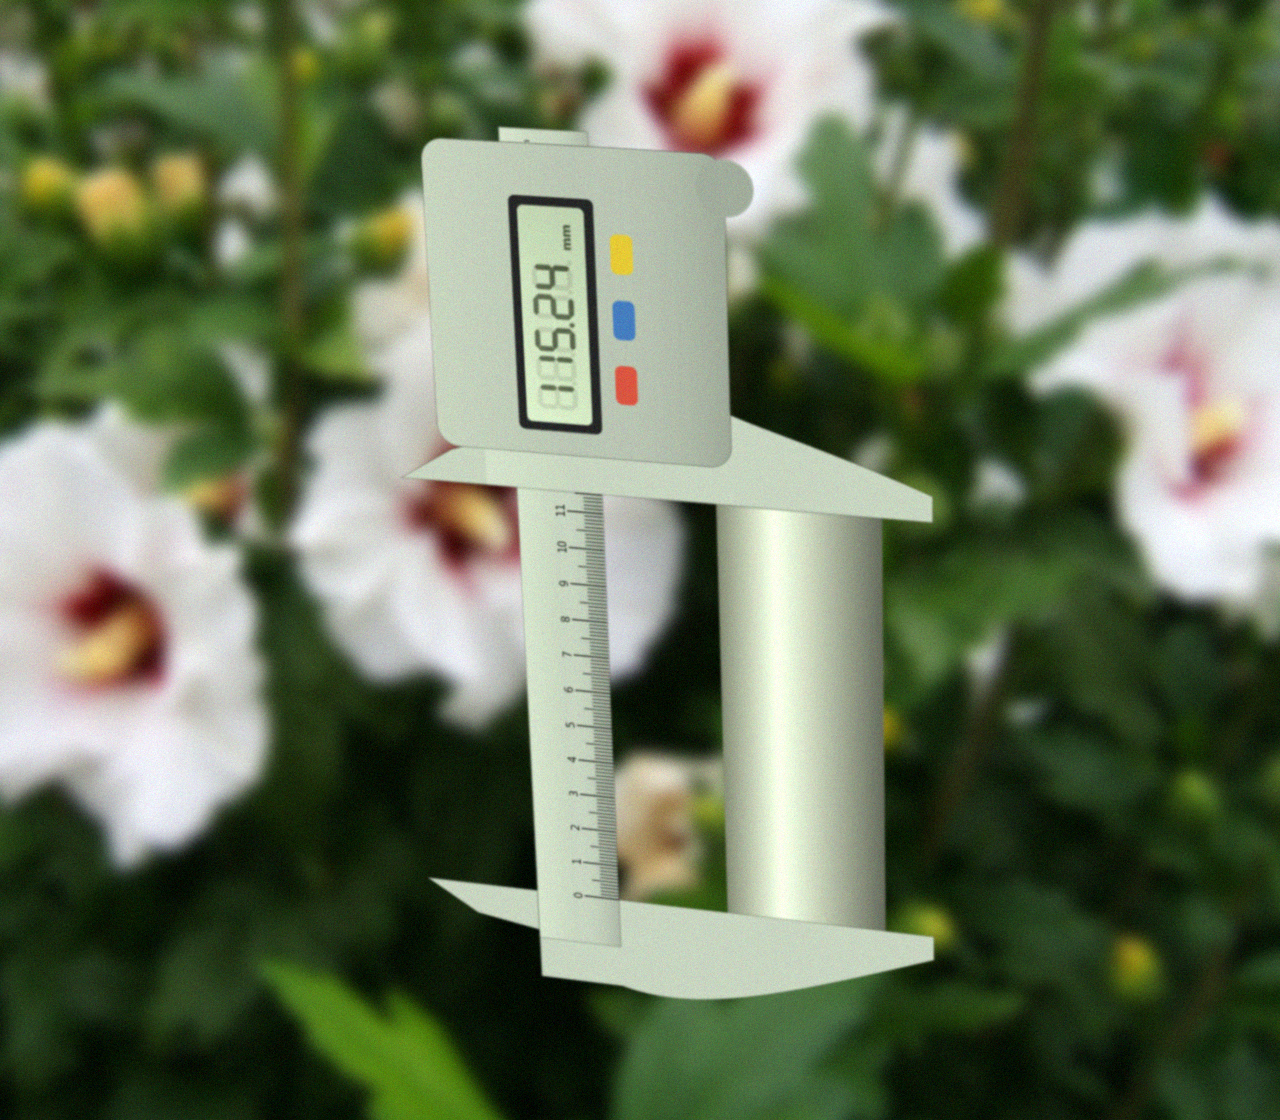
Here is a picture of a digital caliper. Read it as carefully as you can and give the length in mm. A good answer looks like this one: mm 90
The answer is mm 115.24
